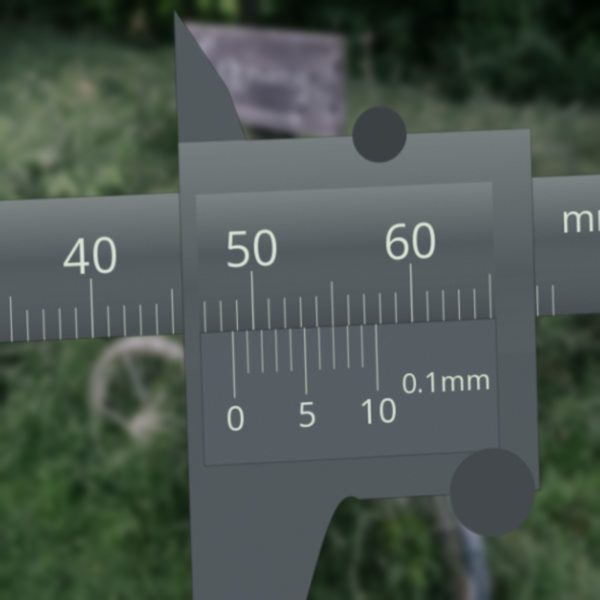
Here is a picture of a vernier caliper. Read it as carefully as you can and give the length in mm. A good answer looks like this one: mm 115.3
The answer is mm 48.7
